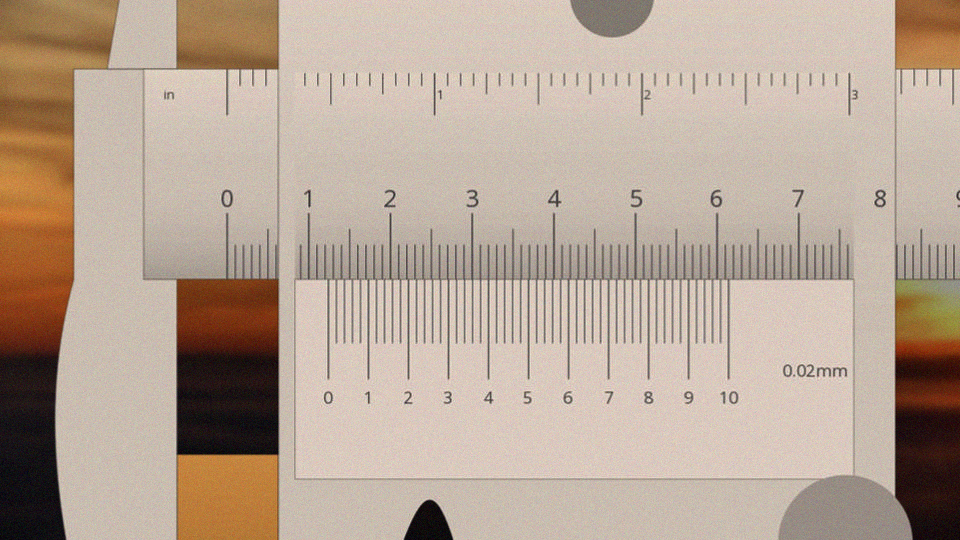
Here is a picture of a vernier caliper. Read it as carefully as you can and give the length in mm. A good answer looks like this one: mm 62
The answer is mm 12.4
